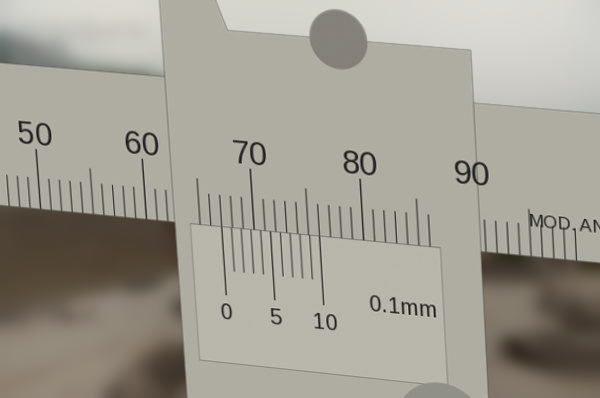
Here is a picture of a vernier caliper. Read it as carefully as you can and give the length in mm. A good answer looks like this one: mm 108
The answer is mm 67.0
